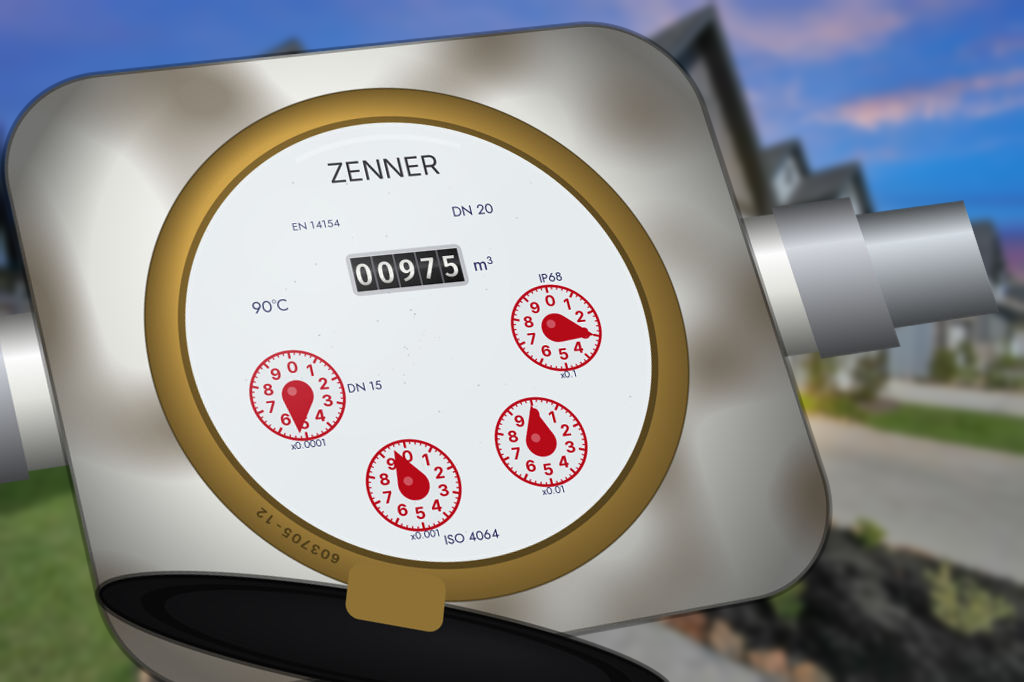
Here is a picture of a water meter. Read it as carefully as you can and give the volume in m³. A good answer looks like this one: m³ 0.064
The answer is m³ 975.2995
